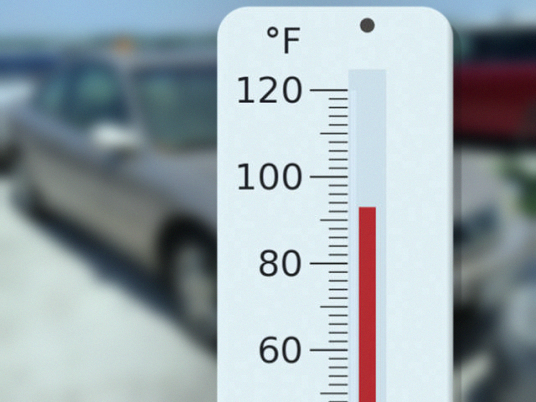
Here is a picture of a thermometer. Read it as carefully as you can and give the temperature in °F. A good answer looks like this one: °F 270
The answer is °F 93
